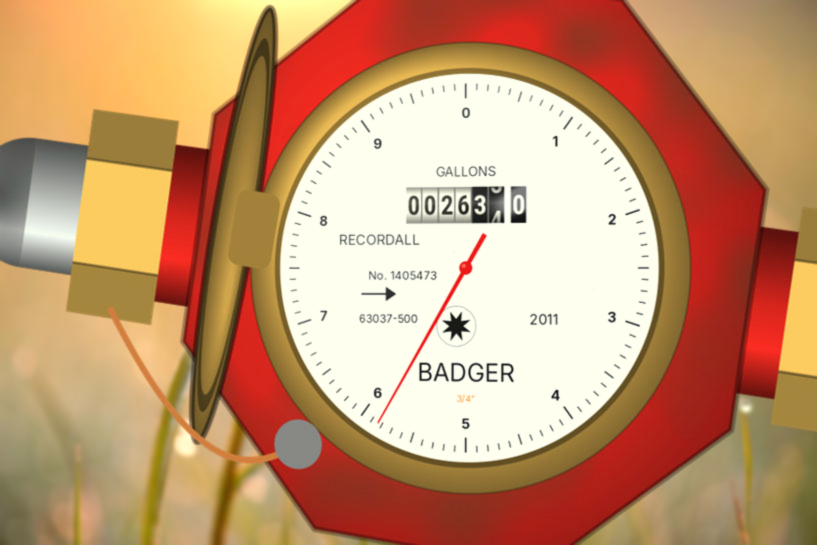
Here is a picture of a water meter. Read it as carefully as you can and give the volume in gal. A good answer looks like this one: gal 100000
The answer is gal 26335.8
